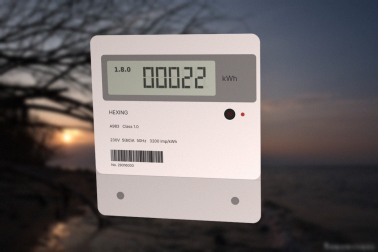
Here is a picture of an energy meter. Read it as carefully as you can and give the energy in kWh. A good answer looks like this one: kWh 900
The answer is kWh 22
